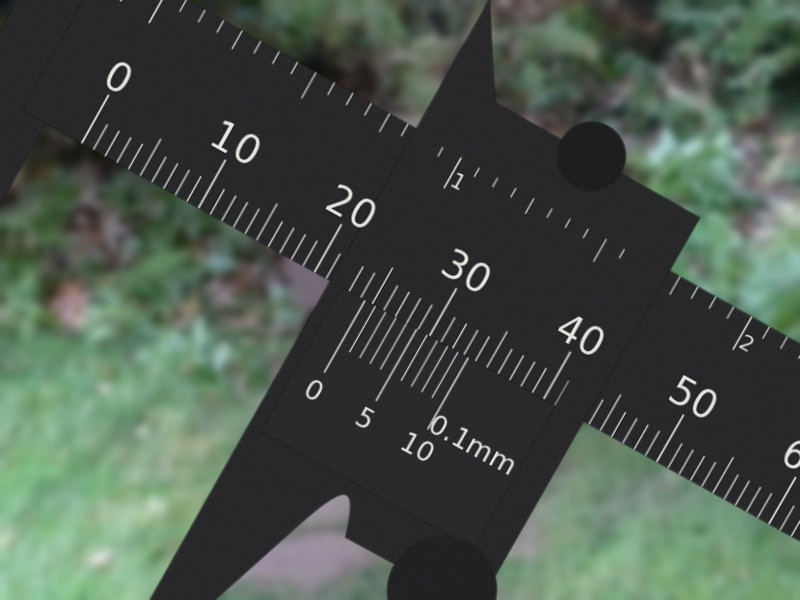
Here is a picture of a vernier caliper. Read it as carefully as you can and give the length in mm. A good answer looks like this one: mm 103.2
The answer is mm 24.4
